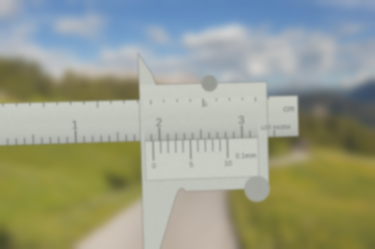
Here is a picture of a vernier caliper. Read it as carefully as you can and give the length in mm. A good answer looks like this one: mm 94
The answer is mm 19.2
